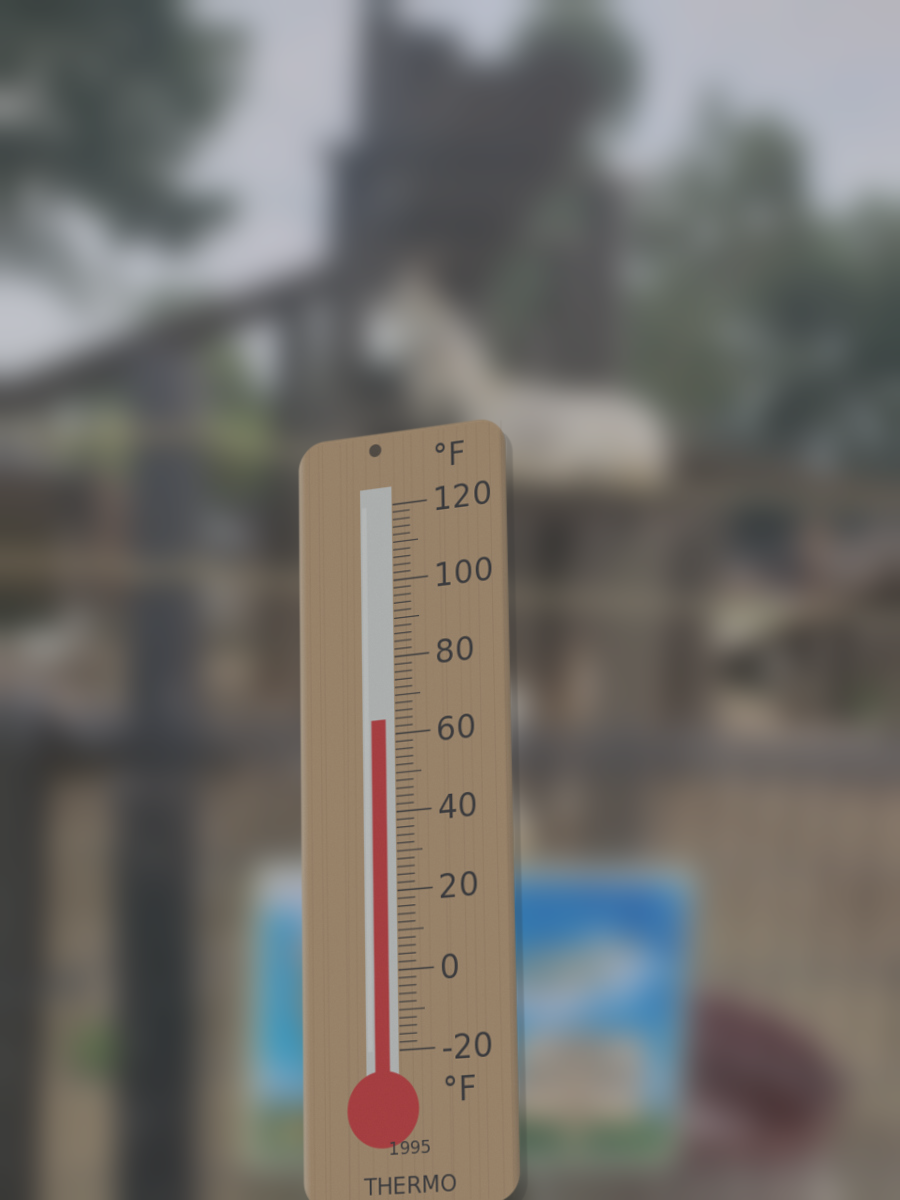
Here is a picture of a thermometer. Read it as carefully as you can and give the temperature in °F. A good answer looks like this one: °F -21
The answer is °F 64
